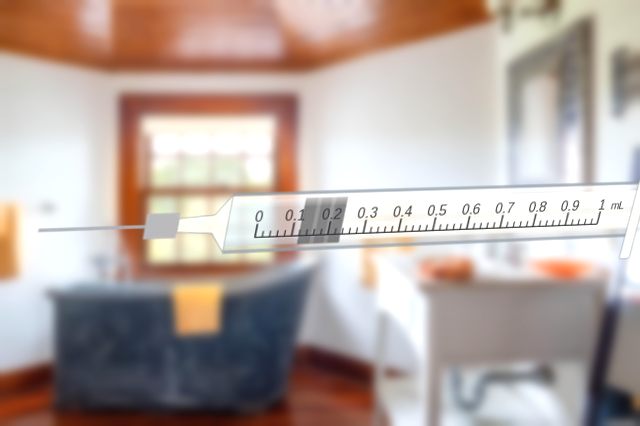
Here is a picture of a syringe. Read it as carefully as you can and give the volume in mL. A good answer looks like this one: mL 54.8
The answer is mL 0.12
